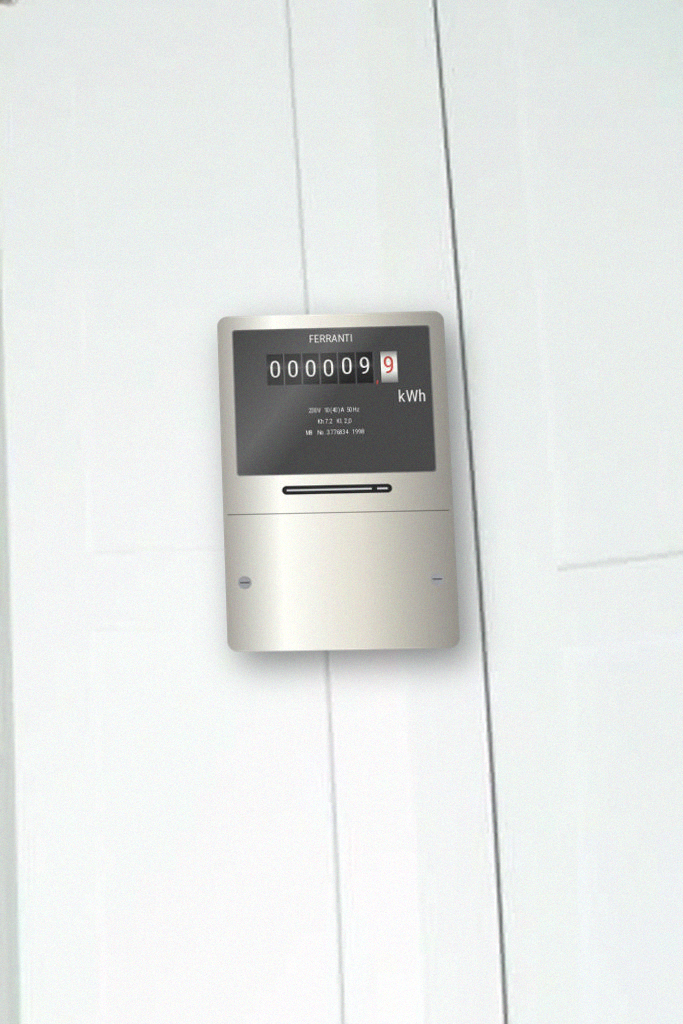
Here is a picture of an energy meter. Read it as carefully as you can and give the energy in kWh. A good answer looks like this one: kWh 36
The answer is kWh 9.9
